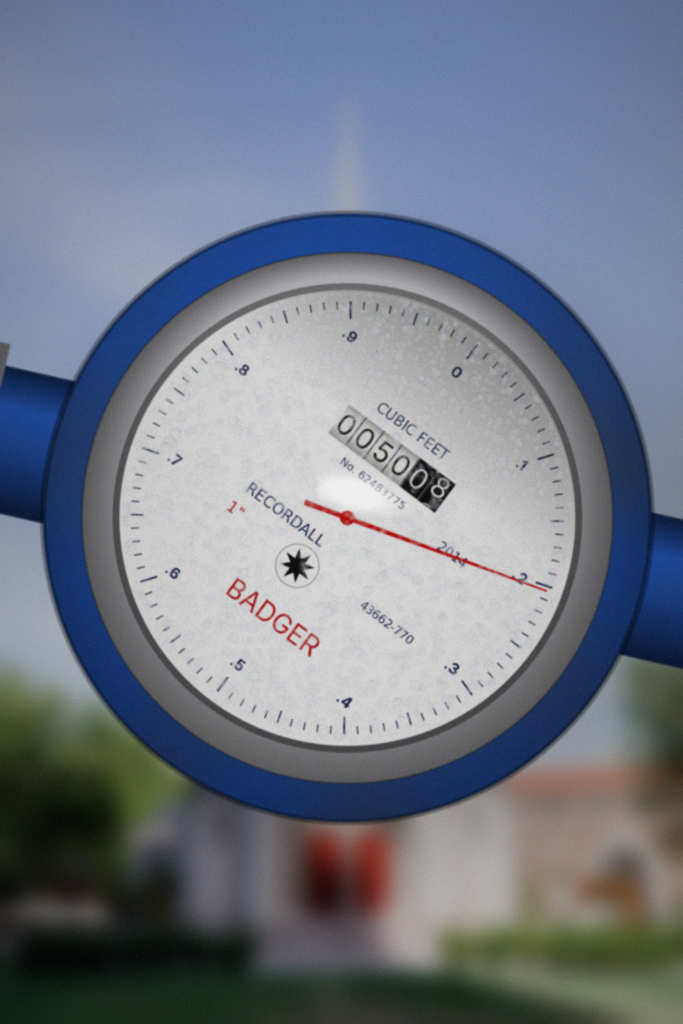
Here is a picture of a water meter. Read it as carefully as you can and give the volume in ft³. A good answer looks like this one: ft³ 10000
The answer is ft³ 5008.20
